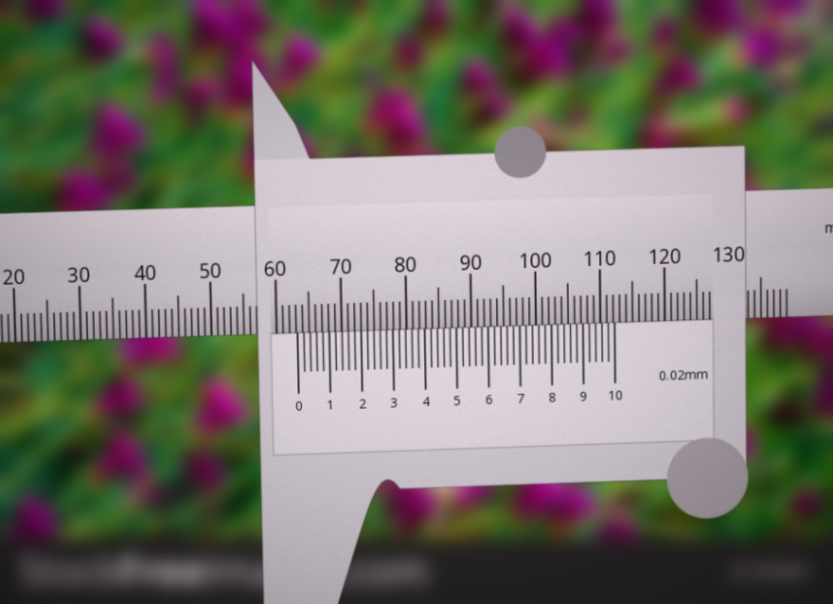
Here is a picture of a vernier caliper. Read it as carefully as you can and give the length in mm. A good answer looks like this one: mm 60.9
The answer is mm 63.2
